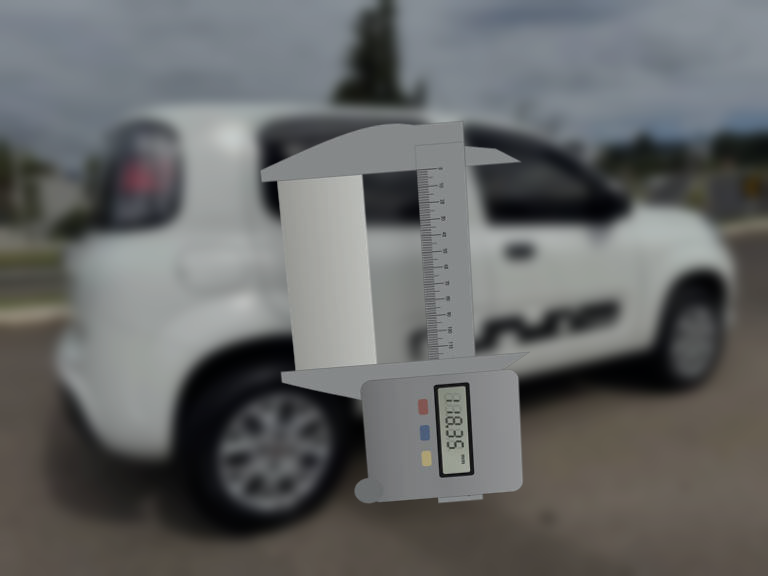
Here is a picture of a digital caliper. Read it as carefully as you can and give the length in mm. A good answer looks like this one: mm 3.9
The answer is mm 118.35
